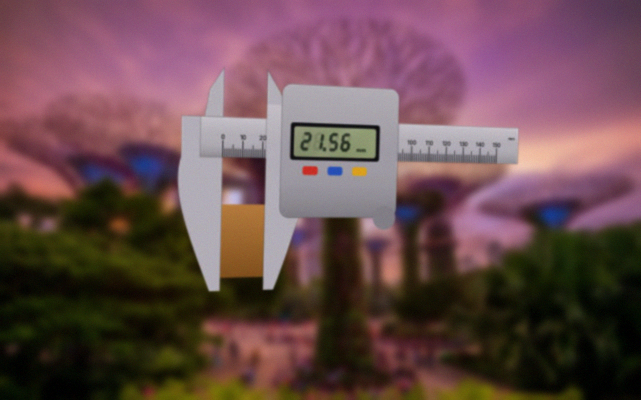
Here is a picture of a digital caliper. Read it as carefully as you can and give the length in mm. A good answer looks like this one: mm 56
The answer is mm 21.56
